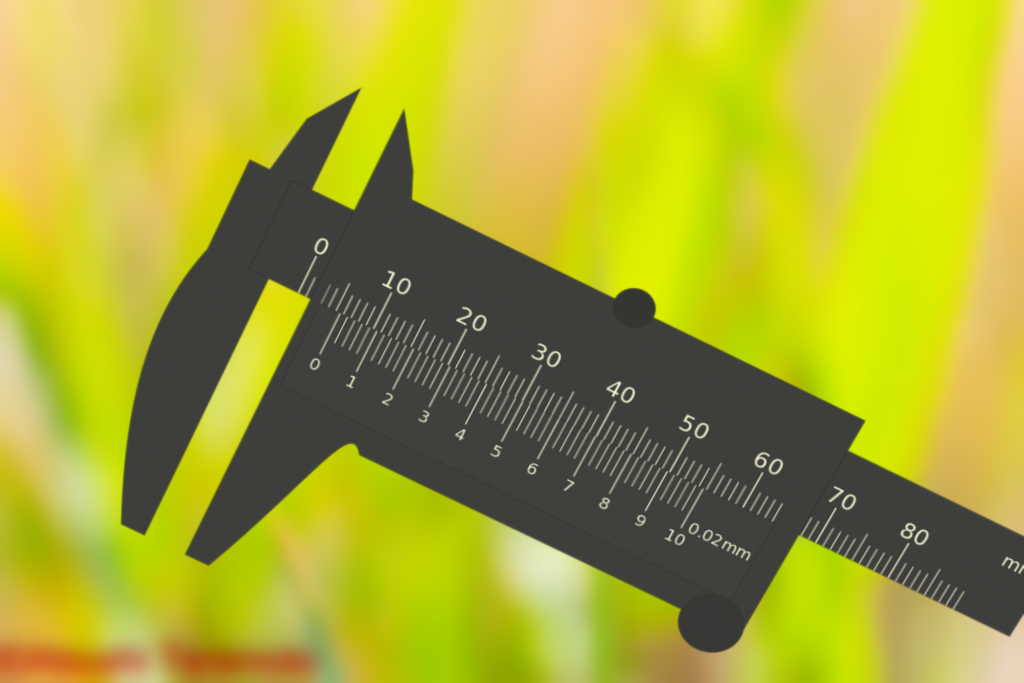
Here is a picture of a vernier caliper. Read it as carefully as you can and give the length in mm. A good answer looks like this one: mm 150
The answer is mm 5.6
